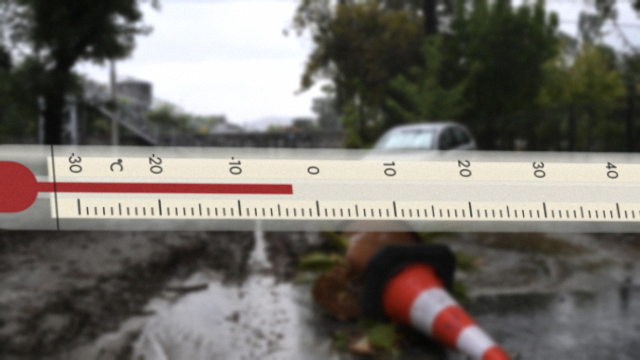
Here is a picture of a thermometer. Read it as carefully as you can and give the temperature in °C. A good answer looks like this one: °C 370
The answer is °C -3
